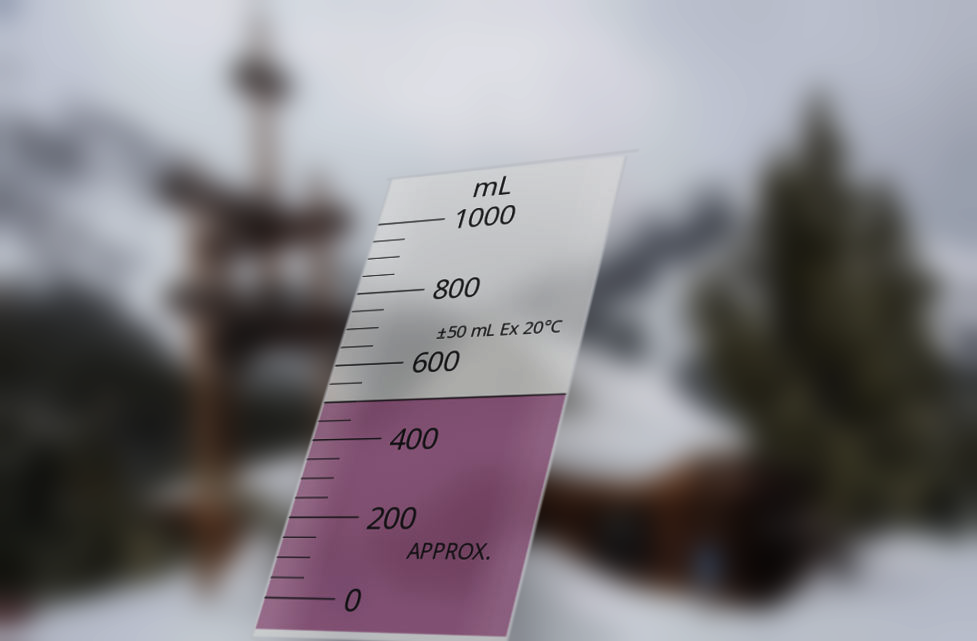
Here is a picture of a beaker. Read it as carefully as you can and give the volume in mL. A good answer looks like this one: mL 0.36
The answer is mL 500
